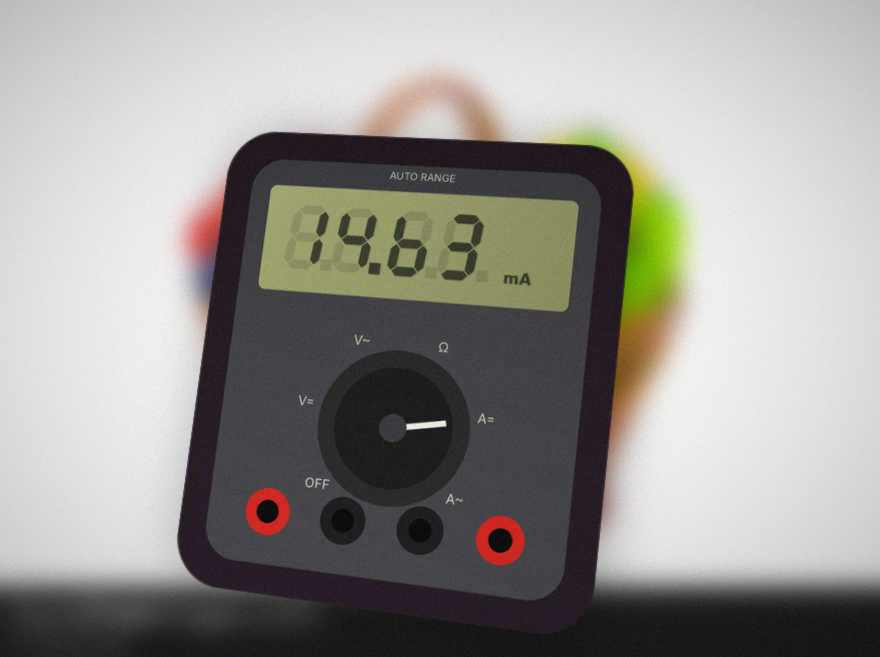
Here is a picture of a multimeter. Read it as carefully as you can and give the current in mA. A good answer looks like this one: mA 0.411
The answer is mA 14.63
